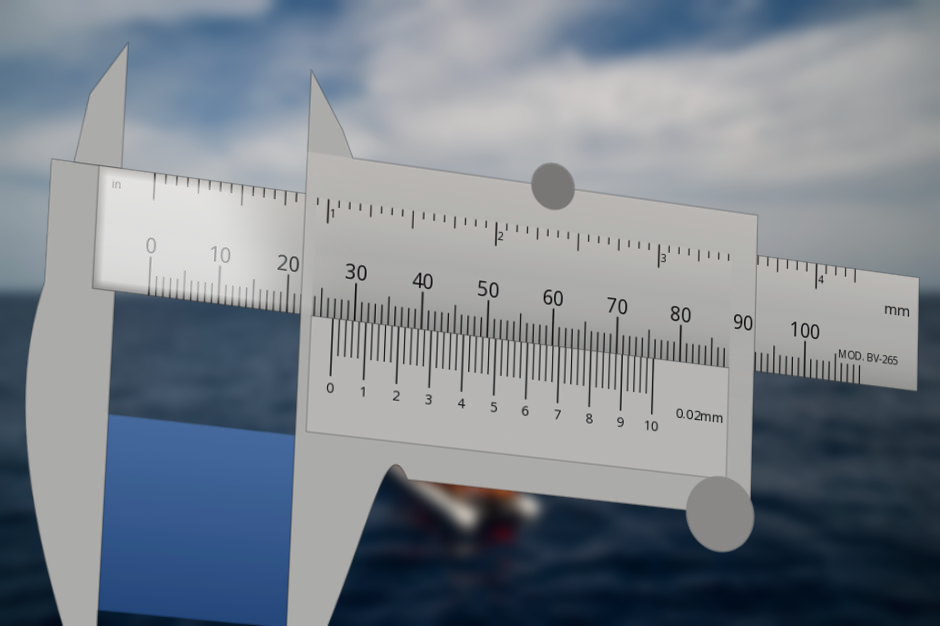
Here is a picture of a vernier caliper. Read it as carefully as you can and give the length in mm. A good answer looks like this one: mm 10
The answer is mm 26.8
